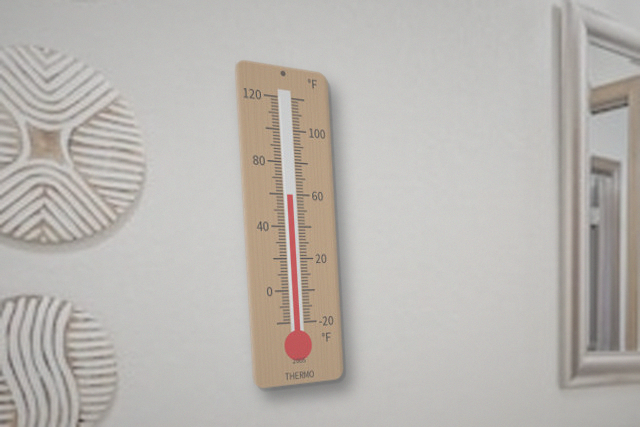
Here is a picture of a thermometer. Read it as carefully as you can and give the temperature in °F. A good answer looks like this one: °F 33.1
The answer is °F 60
